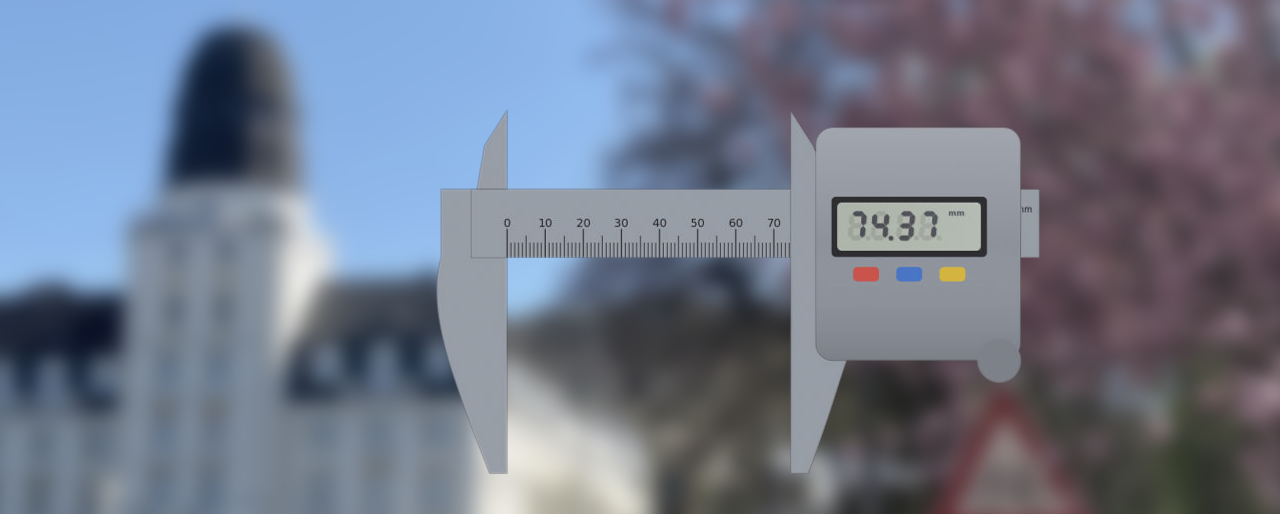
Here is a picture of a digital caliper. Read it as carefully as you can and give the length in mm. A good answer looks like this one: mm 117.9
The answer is mm 74.37
